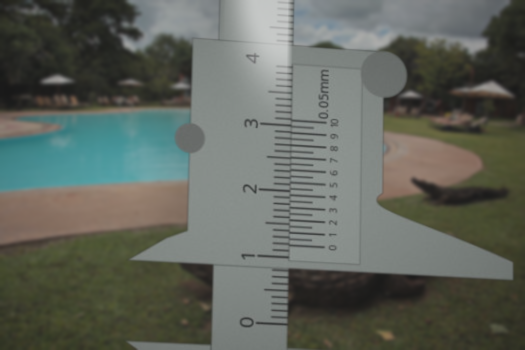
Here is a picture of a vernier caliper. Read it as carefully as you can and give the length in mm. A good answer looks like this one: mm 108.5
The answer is mm 11.8
